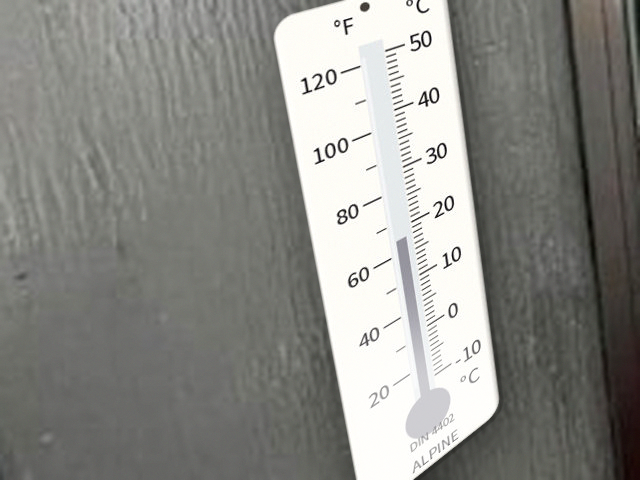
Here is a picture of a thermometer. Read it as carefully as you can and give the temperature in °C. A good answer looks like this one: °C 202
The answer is °C 18
